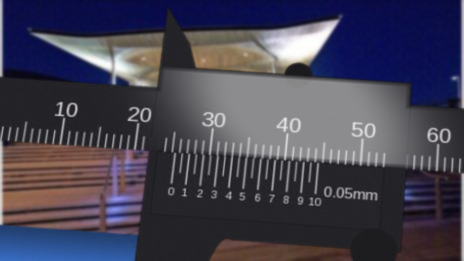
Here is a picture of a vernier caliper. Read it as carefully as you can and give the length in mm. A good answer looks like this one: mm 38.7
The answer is mm 25.4
